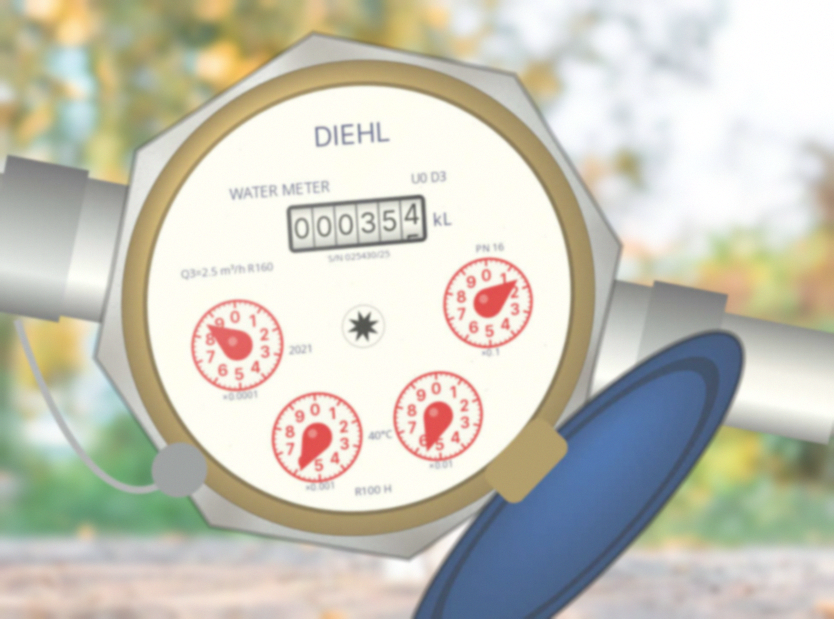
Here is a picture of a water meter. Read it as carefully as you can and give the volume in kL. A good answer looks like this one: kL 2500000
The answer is kL 354.1558
